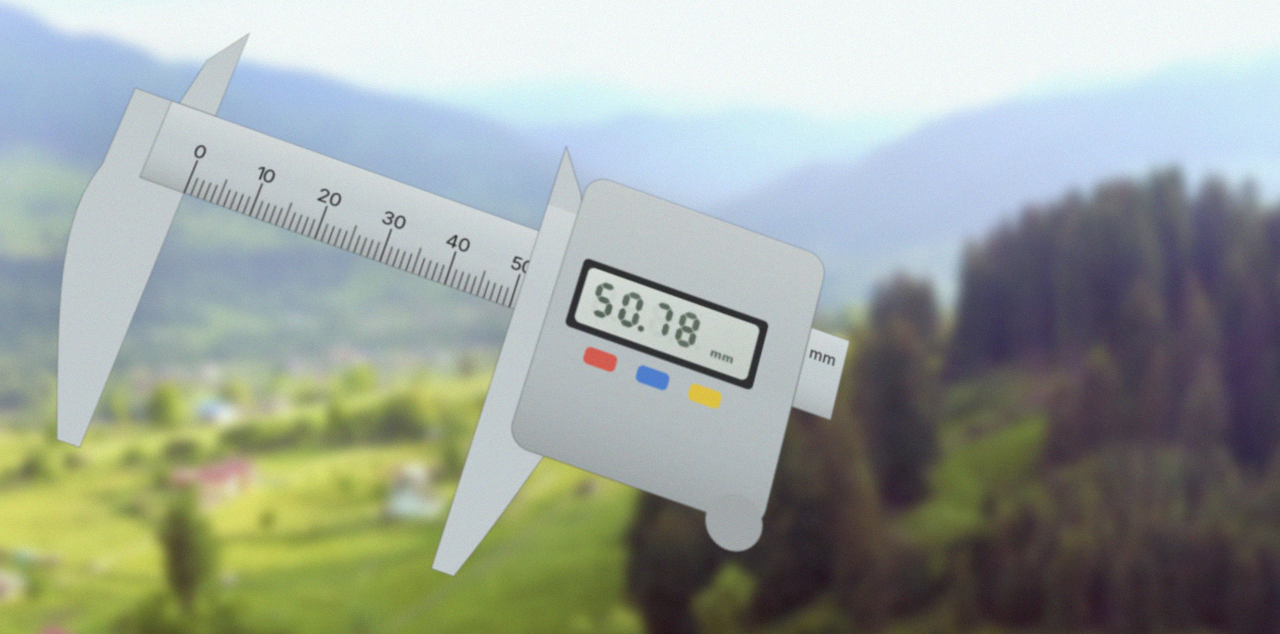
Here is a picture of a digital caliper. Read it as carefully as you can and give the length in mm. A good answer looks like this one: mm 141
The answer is mm 50.78
